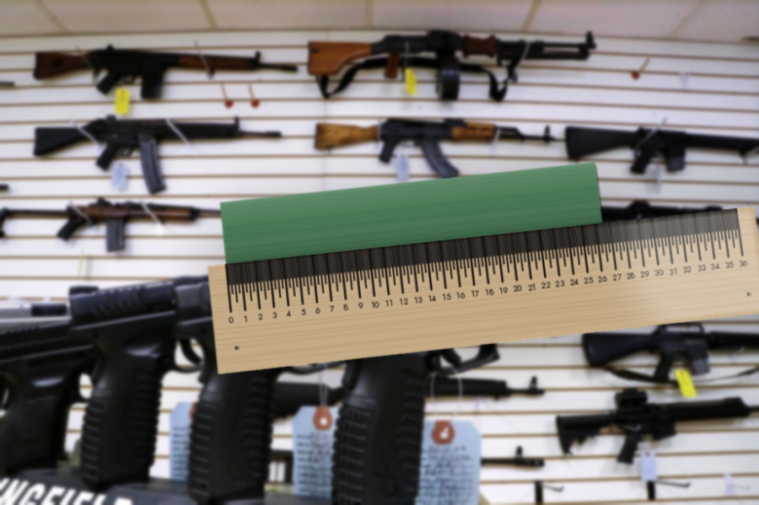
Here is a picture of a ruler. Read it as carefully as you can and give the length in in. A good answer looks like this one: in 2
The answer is in 26.5
